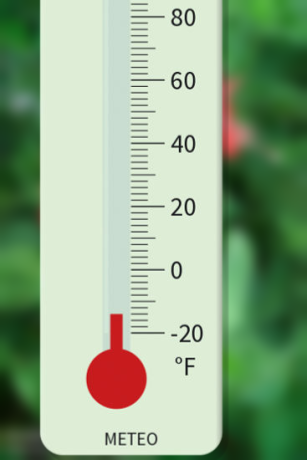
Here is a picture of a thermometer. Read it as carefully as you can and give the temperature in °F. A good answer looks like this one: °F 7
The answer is °F -14
